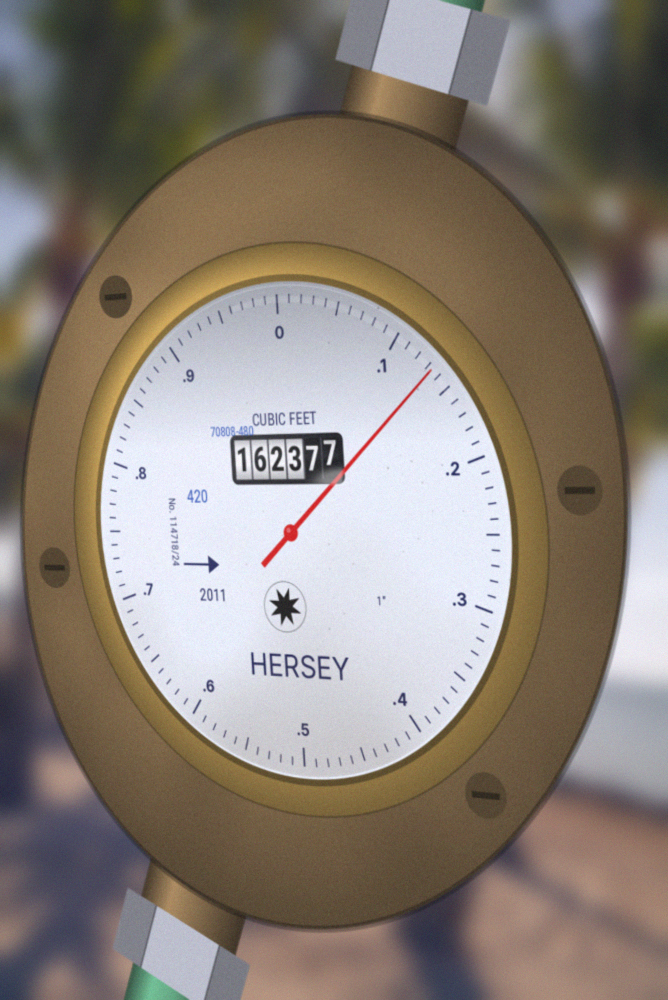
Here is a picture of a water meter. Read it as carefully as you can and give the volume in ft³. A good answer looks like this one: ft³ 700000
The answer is ft³ 162377.13
